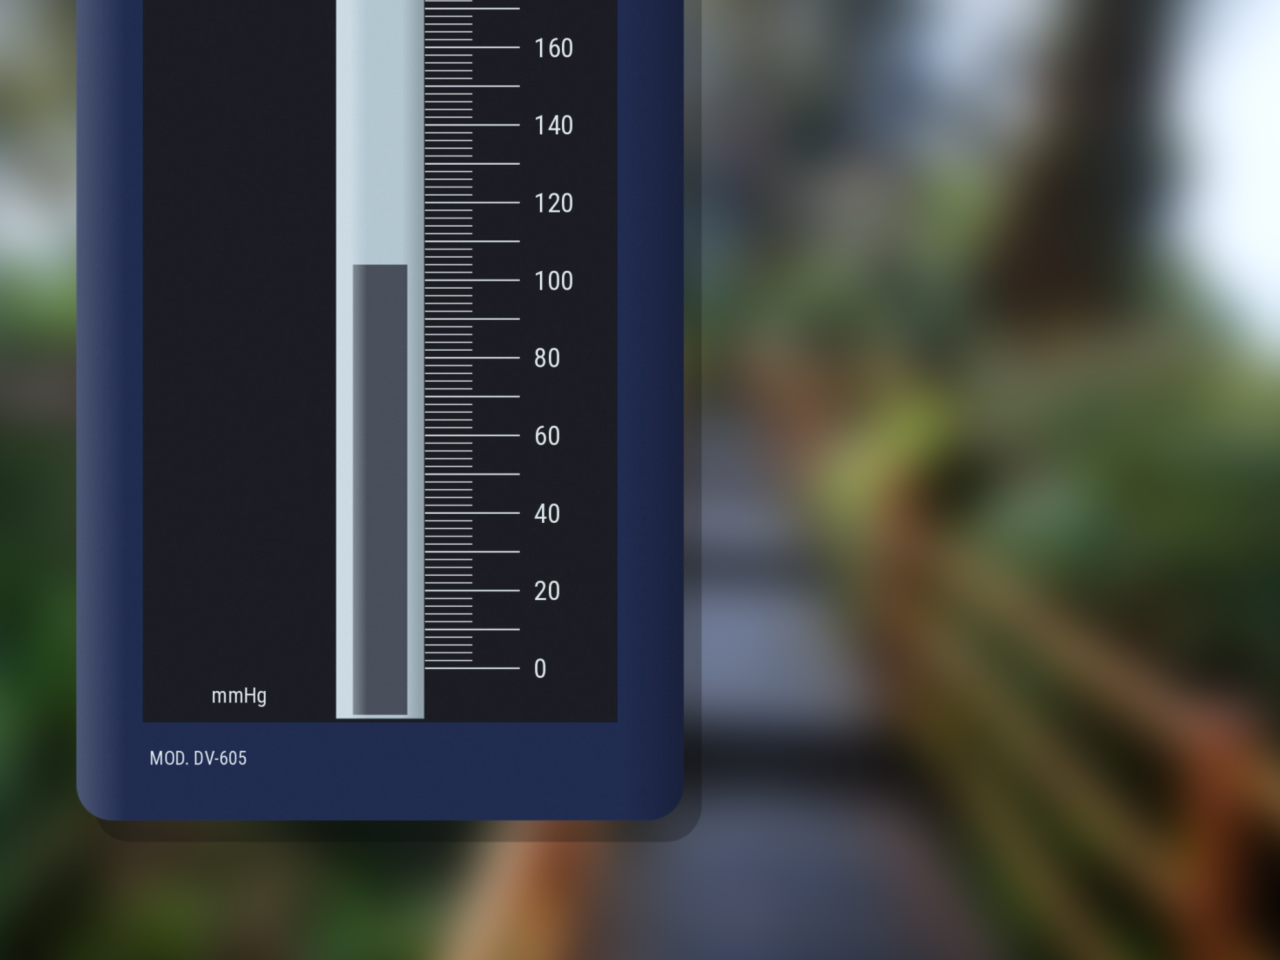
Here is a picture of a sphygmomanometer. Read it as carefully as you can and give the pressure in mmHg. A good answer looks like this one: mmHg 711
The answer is mmHg 104
